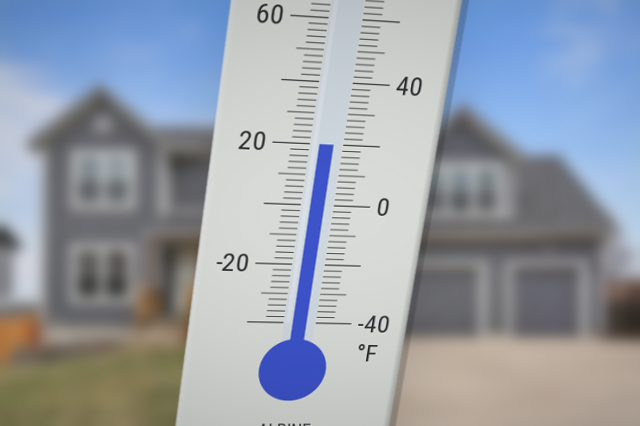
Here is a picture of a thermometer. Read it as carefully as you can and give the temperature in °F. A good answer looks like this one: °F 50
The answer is °F 20
